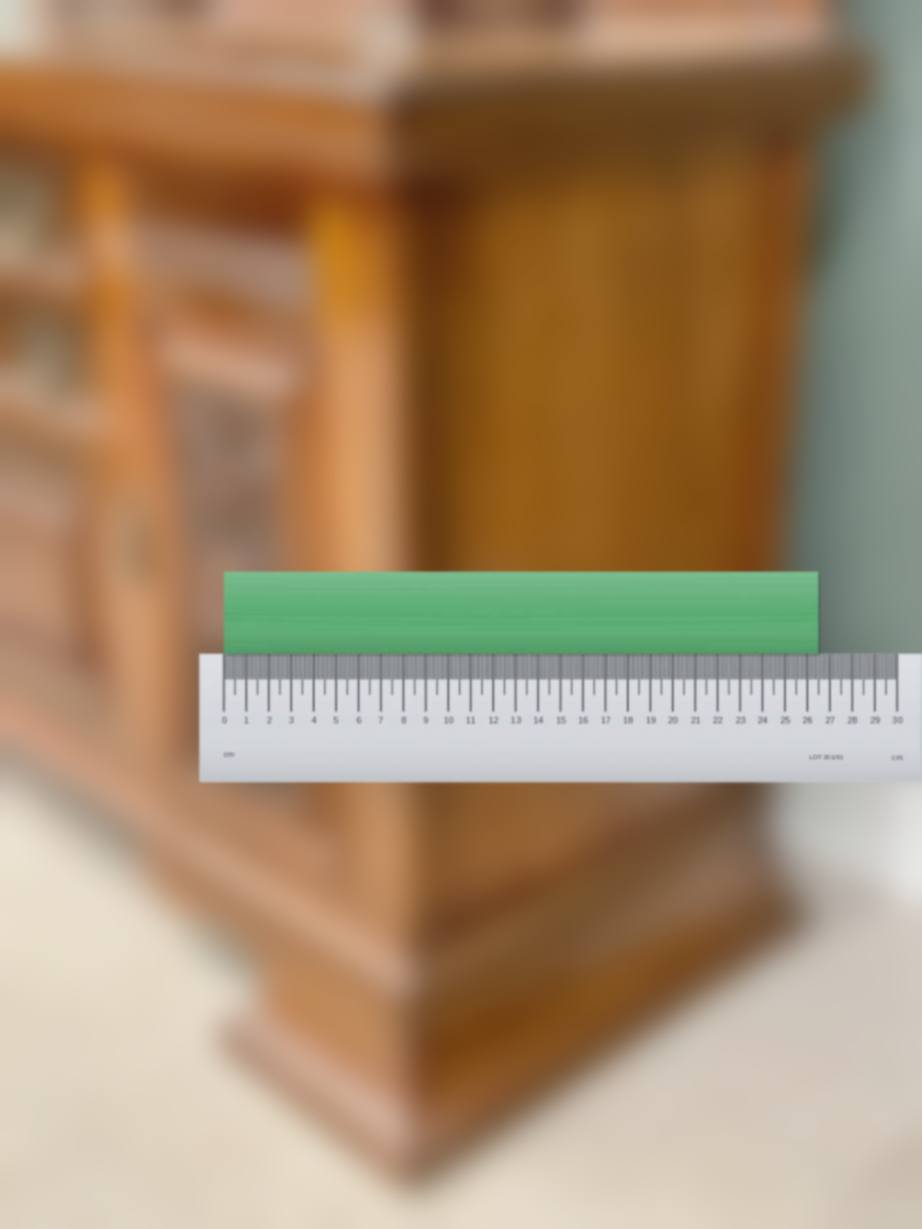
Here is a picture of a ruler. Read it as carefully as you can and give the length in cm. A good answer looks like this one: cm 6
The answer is cm 26.5
